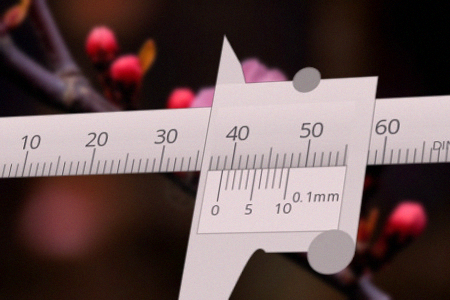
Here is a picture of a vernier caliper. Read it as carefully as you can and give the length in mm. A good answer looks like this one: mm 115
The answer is mm 38.8
